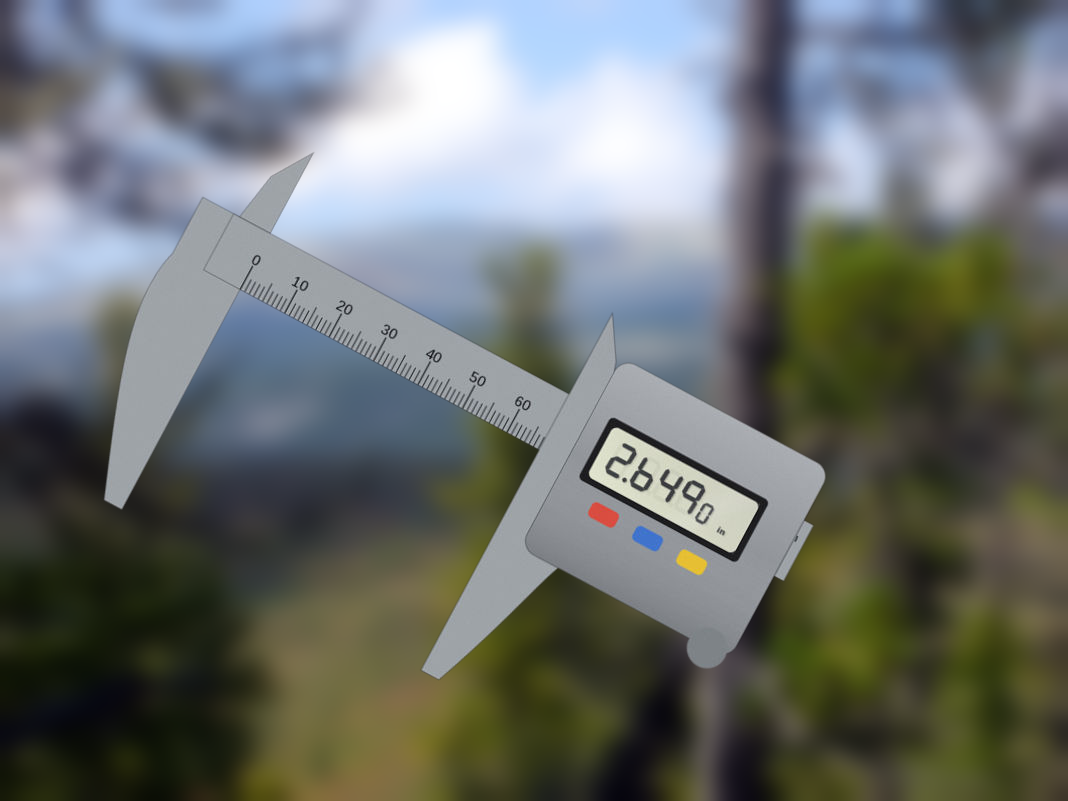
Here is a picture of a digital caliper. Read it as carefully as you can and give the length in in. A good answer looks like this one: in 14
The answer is in 2.6490
